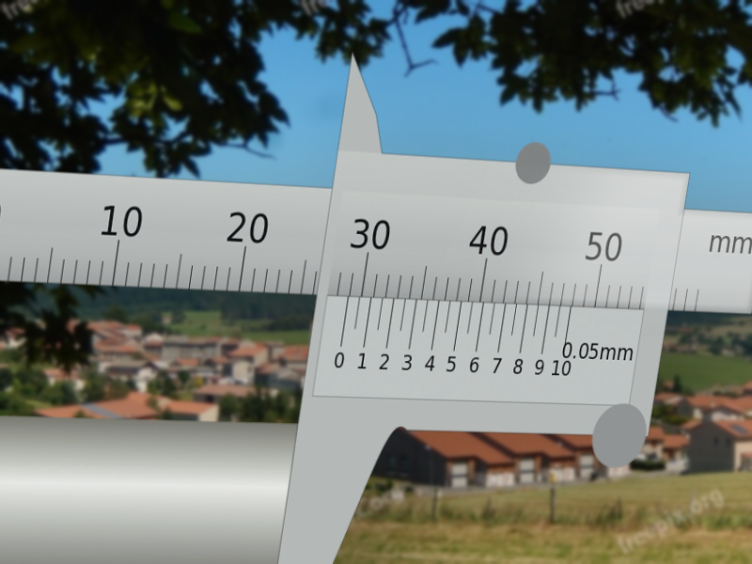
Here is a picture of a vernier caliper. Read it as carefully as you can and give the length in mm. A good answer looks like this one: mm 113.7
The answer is mm 28.9
